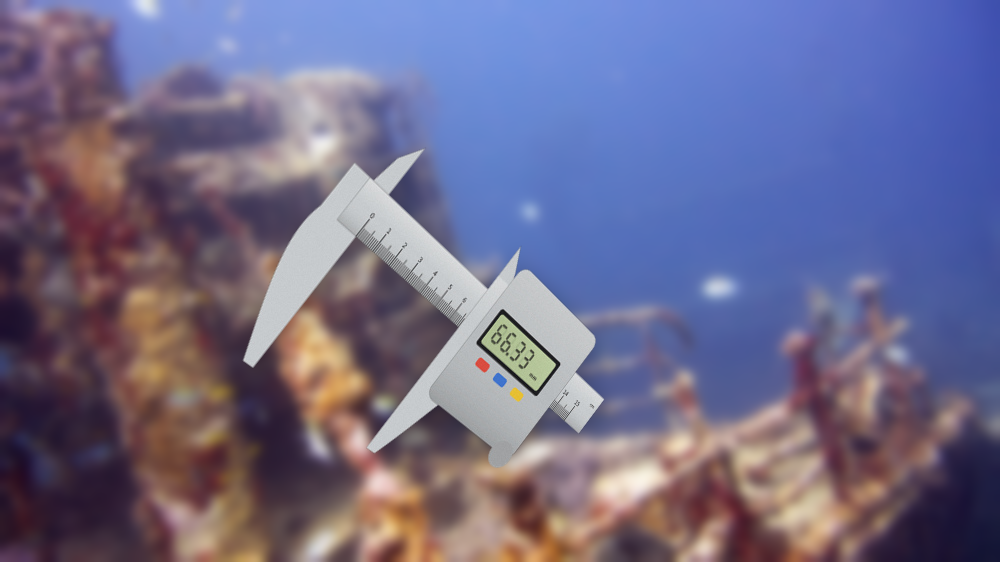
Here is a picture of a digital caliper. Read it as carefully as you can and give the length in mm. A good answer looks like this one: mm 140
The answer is mm 66.33
